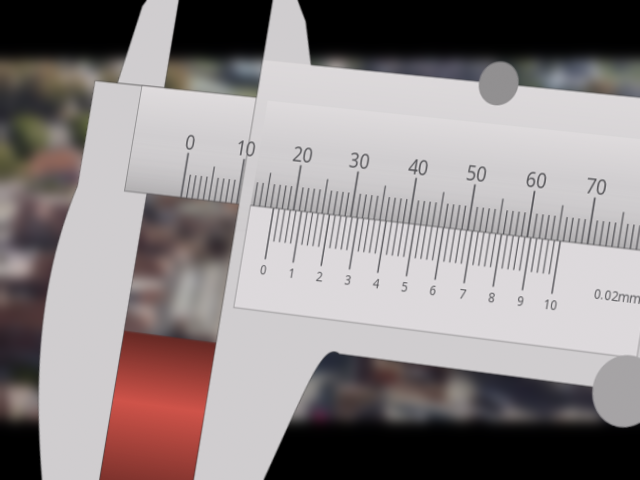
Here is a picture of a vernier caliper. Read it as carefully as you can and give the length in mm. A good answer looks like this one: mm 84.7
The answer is mm 16.5
